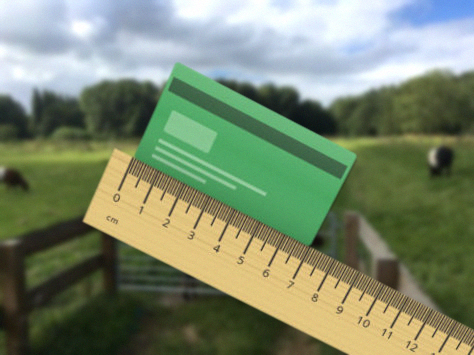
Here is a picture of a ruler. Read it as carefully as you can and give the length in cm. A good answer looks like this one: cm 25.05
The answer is cm 7
